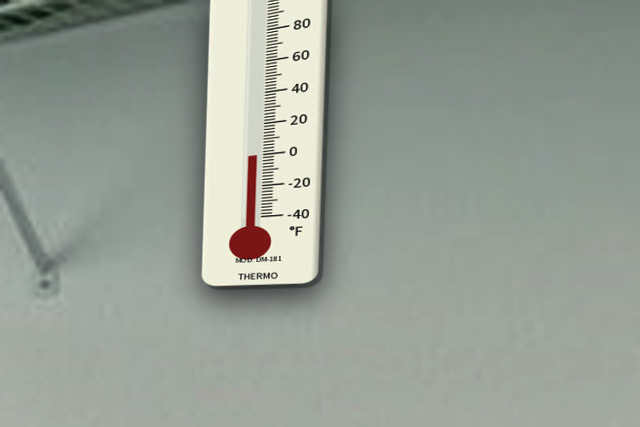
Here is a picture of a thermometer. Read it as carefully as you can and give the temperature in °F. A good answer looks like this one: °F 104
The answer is °F 0
